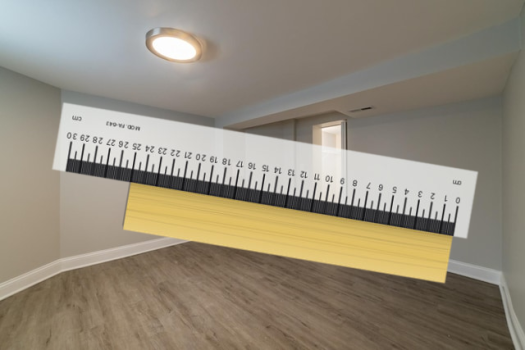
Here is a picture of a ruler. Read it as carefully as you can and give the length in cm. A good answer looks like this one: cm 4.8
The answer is cm 25
